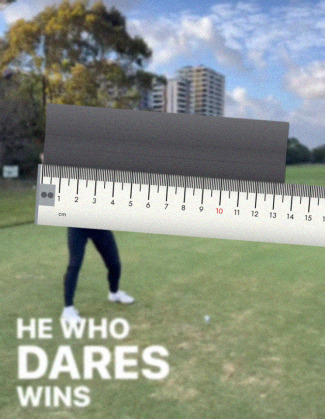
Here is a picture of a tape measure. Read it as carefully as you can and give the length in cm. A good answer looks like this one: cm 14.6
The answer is cm 13.5
